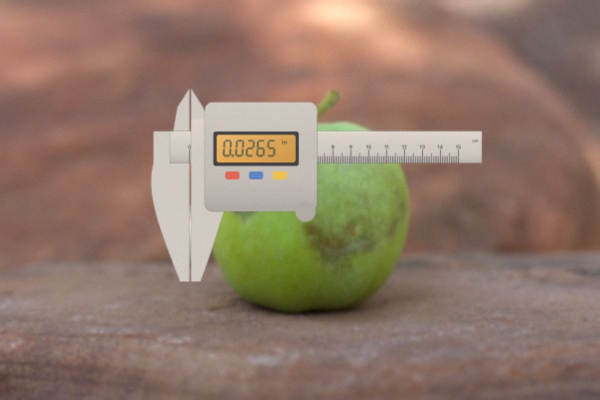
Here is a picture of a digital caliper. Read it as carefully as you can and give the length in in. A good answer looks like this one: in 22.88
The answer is in 0.0265
